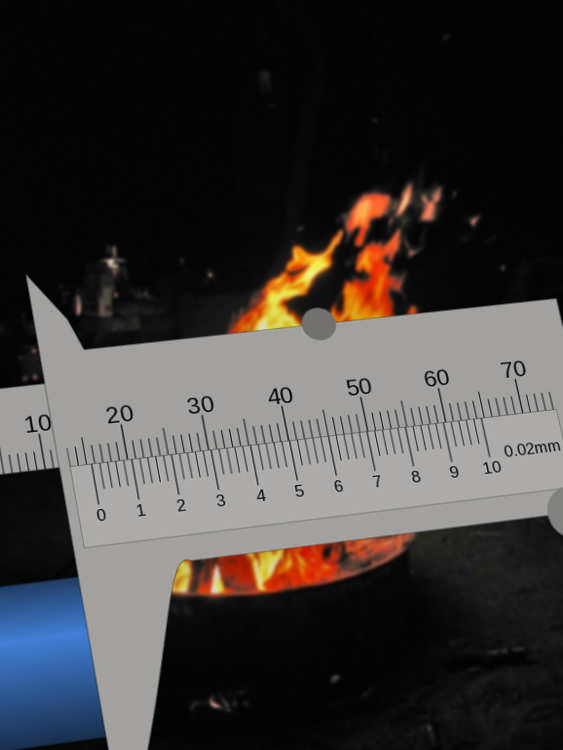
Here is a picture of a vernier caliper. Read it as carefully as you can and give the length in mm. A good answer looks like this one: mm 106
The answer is mm 15.6
